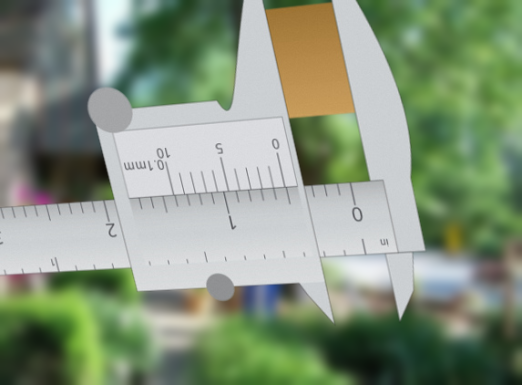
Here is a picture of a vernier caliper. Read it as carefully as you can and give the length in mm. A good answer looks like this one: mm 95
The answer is mm 5.1
